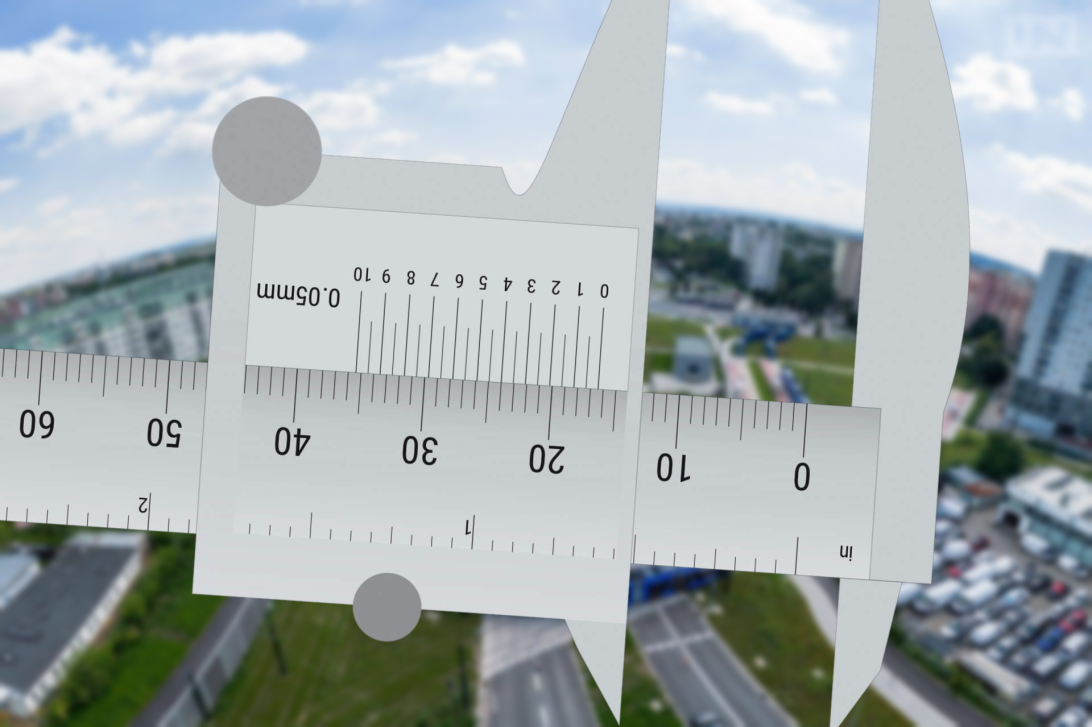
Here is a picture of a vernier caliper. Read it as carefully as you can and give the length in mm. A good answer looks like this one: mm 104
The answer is mm 16.4
